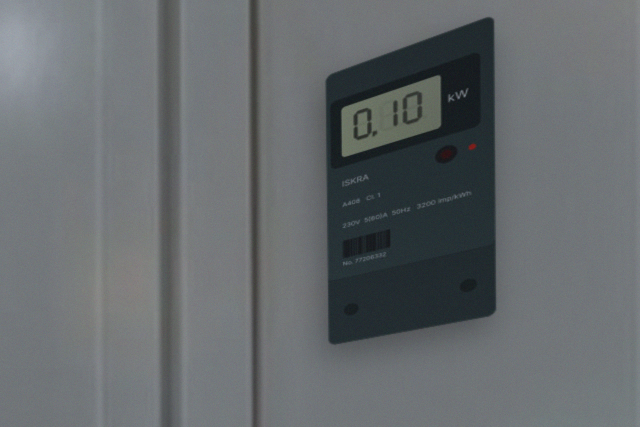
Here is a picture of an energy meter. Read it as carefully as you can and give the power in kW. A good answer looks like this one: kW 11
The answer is kW 0.10
